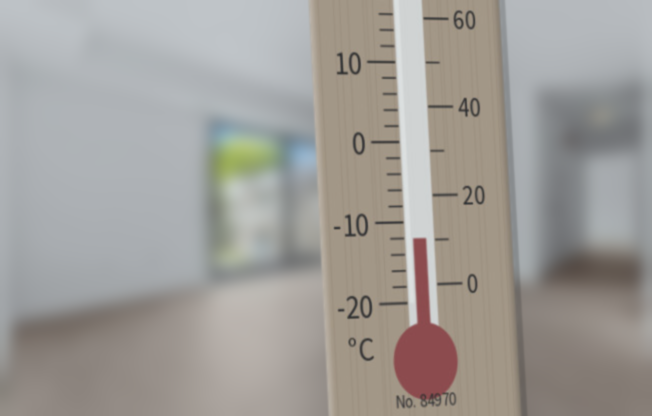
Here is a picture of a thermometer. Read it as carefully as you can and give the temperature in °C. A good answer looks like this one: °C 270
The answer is °C -12
